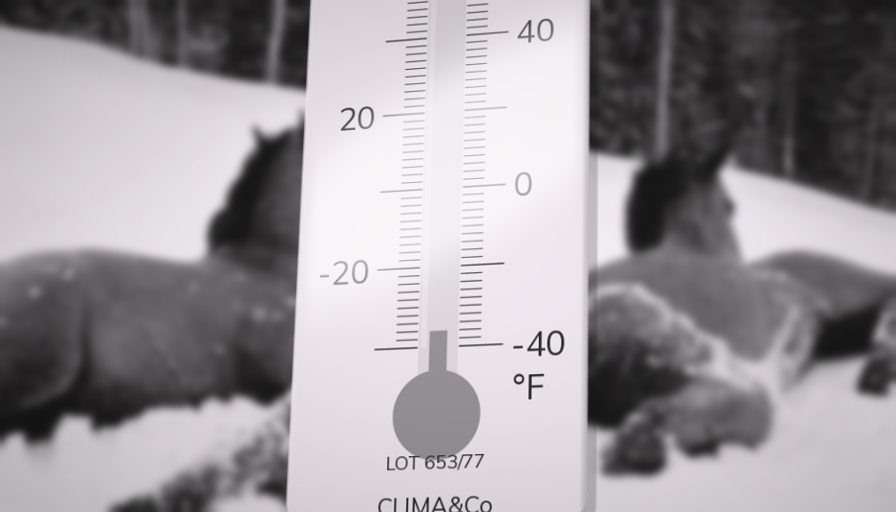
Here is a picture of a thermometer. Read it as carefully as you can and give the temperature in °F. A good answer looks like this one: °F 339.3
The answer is °F -36
